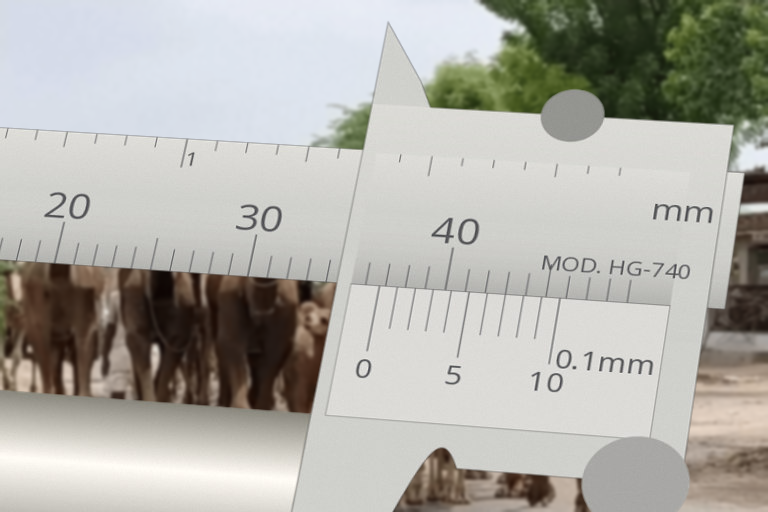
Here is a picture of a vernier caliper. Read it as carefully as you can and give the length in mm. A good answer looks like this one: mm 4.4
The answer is mm 36.7
